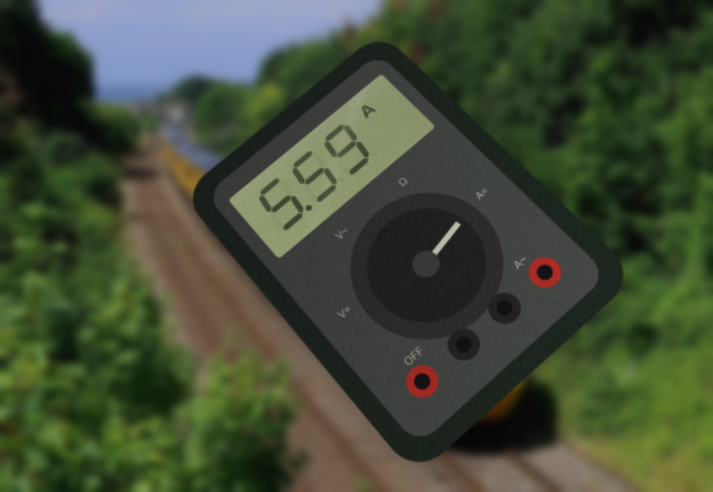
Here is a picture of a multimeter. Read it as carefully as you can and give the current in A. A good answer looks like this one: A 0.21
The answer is A 5.59
